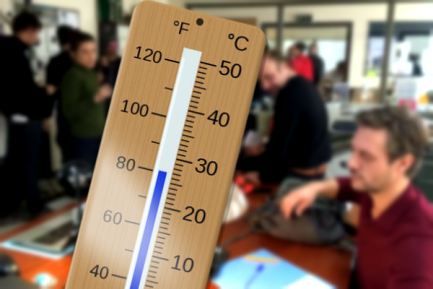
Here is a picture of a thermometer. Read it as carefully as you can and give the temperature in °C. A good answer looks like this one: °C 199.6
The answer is °C 27
